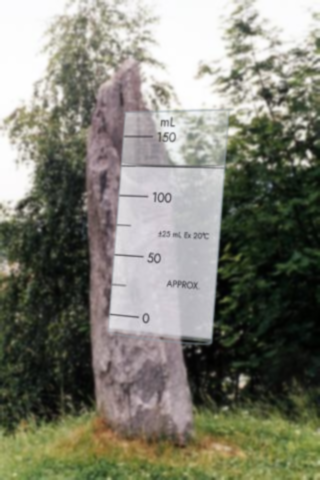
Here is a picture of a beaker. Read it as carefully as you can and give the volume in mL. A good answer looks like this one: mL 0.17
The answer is mL 125
